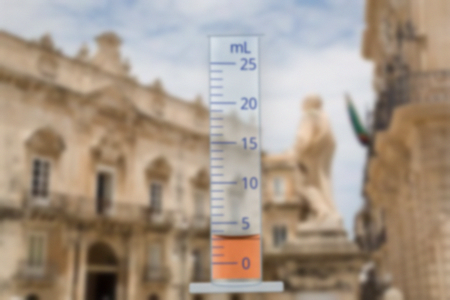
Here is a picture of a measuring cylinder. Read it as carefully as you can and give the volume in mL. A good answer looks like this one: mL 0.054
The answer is mL 3
